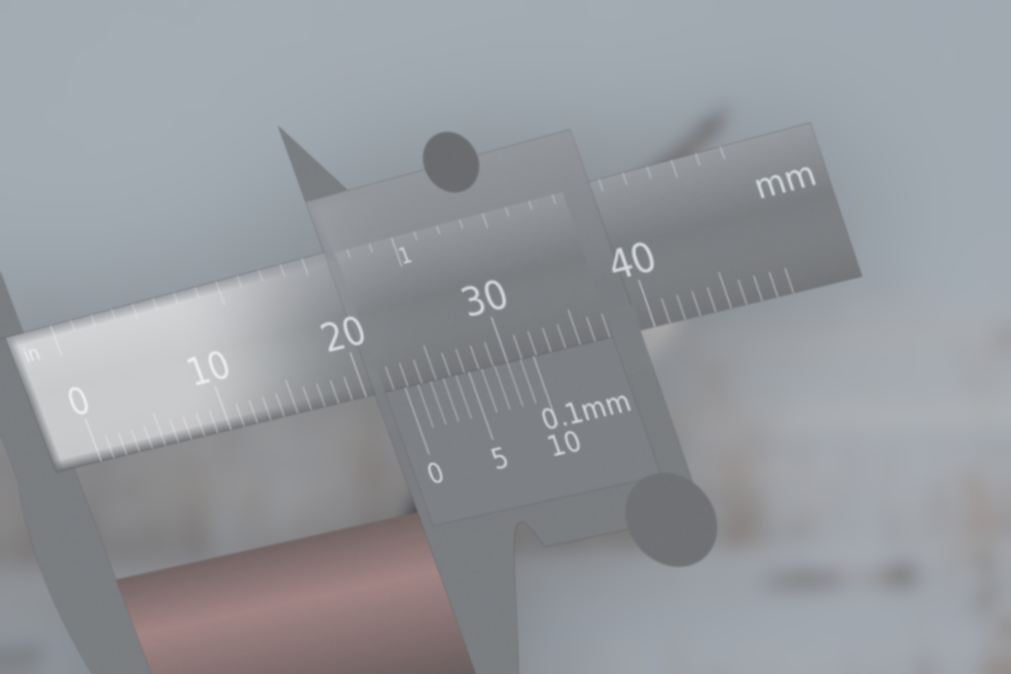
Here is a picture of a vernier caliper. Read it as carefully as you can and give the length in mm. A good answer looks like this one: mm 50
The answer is mm 22.8
